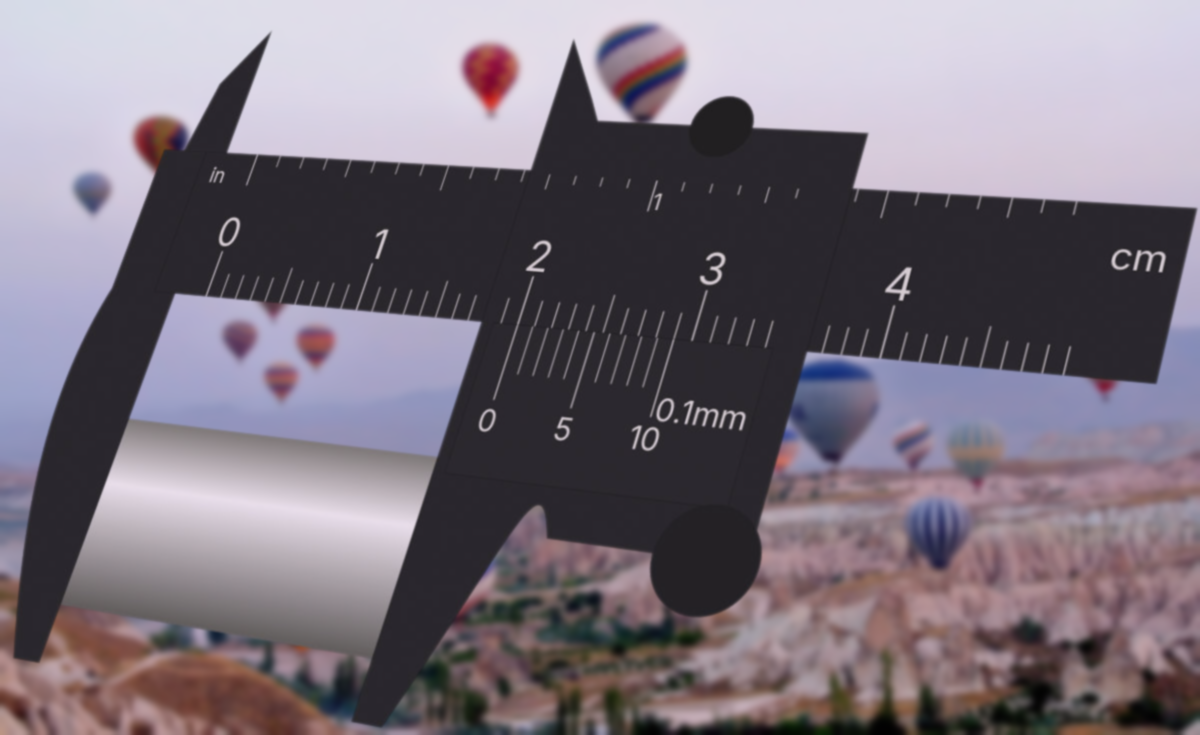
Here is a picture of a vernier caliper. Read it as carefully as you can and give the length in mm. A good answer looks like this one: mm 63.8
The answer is mm 20.0
